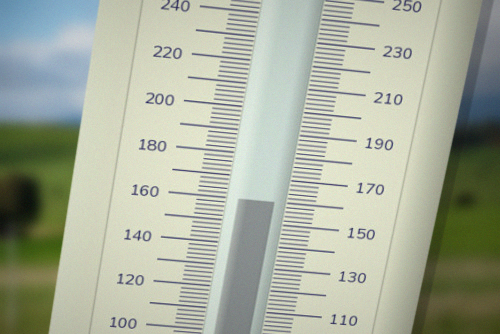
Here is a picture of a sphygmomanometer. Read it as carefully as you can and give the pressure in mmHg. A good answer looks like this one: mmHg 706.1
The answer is mmHg 160
